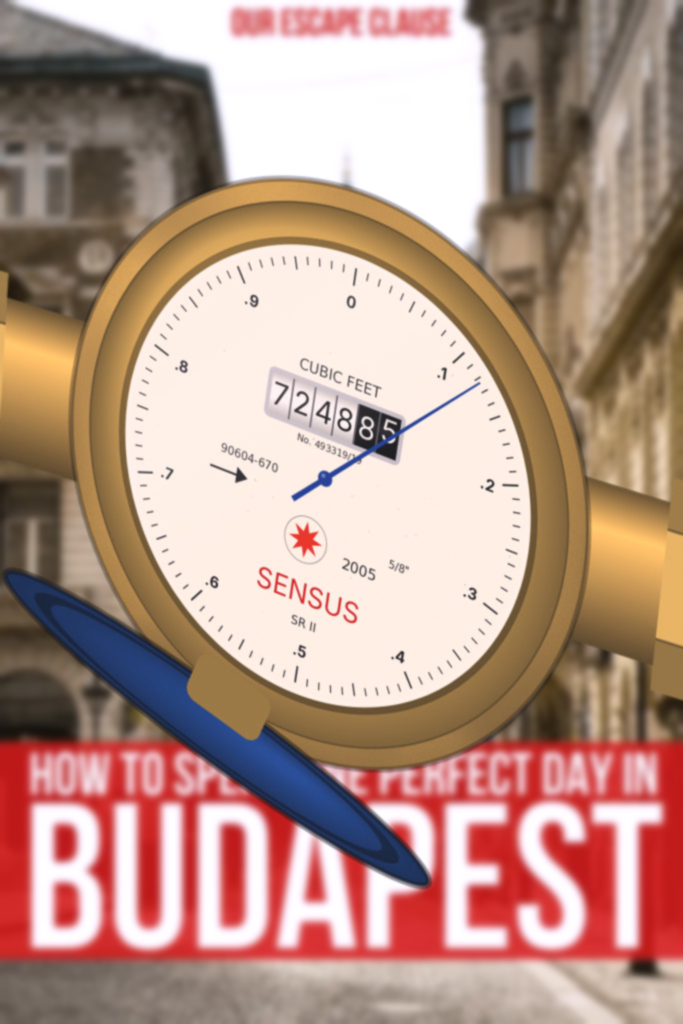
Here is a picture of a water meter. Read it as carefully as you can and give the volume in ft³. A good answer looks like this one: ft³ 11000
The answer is ft³ 724885.12
